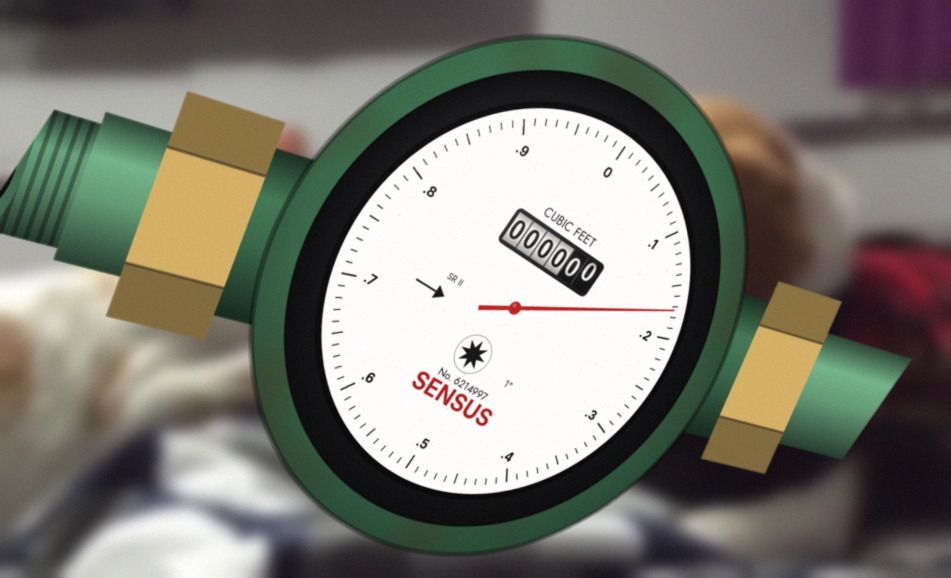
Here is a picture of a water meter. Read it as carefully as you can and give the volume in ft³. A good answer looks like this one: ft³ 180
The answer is ft³ 0.17
